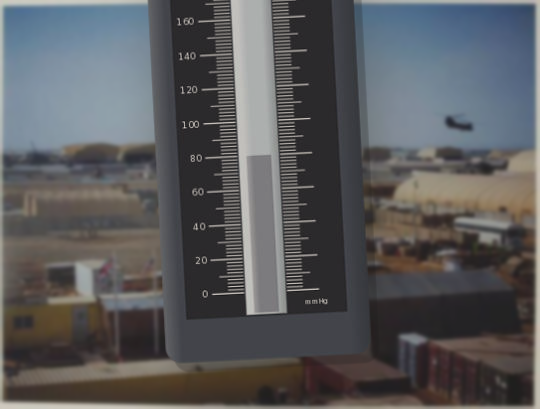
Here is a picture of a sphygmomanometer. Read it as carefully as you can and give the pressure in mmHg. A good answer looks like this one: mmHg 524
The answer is mmHg 80
